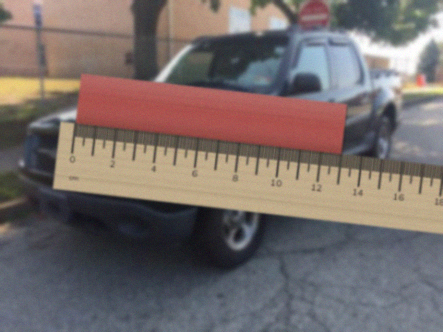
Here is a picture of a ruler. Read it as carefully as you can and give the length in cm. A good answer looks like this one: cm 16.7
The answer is cm 13
